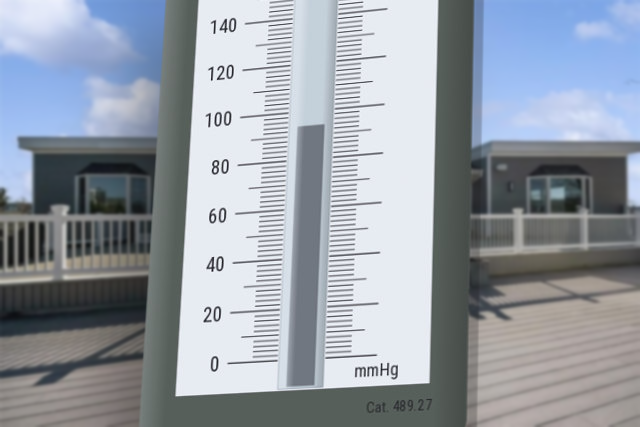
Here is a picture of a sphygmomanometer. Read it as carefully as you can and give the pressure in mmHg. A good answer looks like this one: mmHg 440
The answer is mmHg 94
